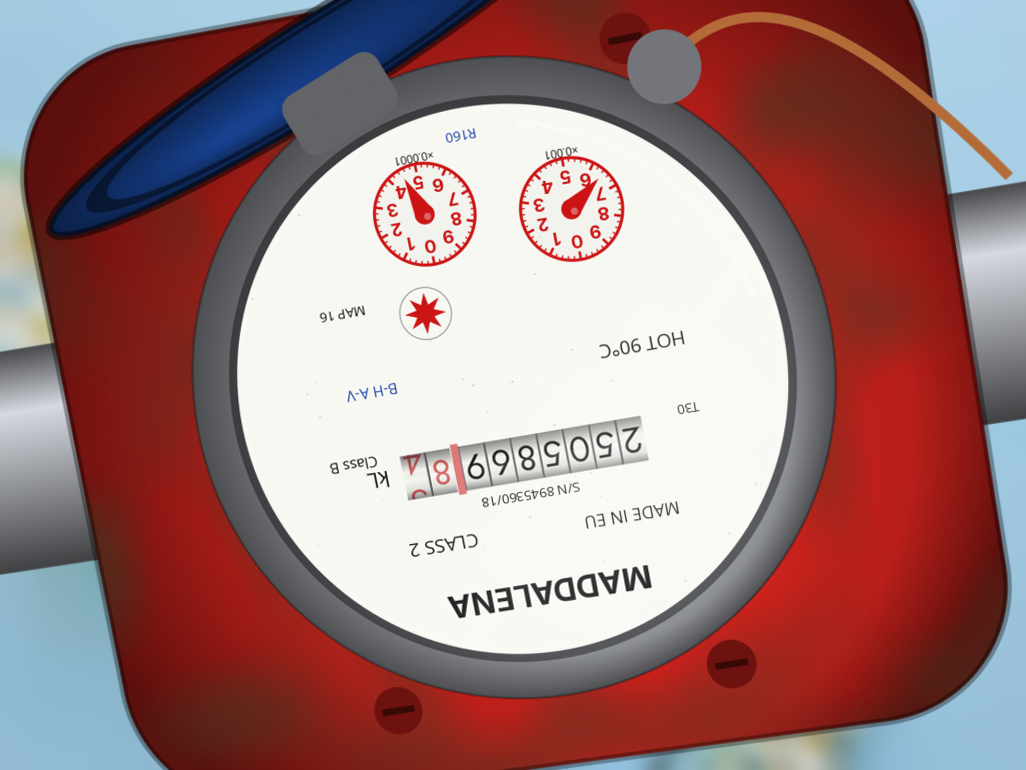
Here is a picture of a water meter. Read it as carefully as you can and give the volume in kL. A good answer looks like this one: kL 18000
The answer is kL 2505869.8364
